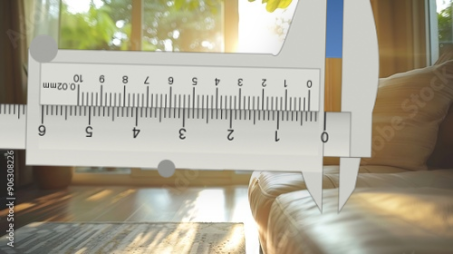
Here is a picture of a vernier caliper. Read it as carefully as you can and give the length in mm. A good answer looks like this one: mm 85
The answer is mm 3.5
